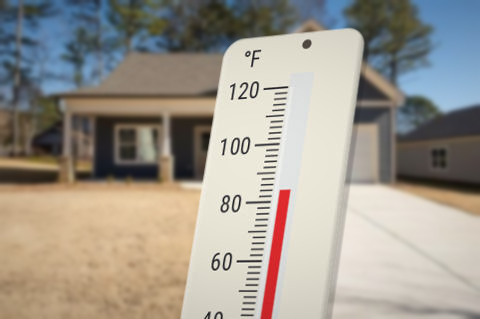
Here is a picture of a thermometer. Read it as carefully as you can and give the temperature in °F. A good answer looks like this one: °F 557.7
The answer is °F 84
